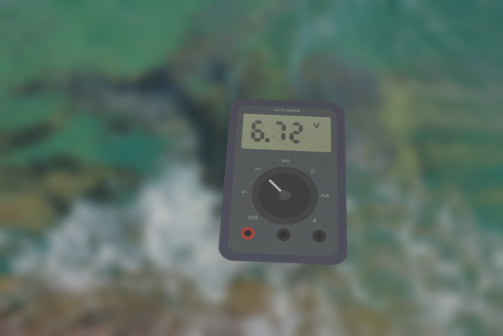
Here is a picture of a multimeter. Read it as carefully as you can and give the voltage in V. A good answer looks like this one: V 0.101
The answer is V 6.72
